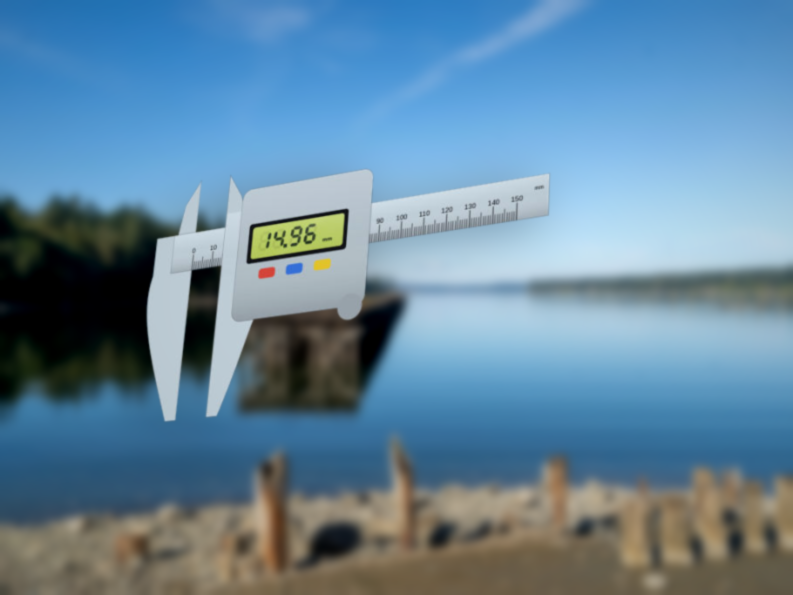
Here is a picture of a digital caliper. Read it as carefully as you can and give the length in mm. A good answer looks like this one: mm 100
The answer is mm 14.96
